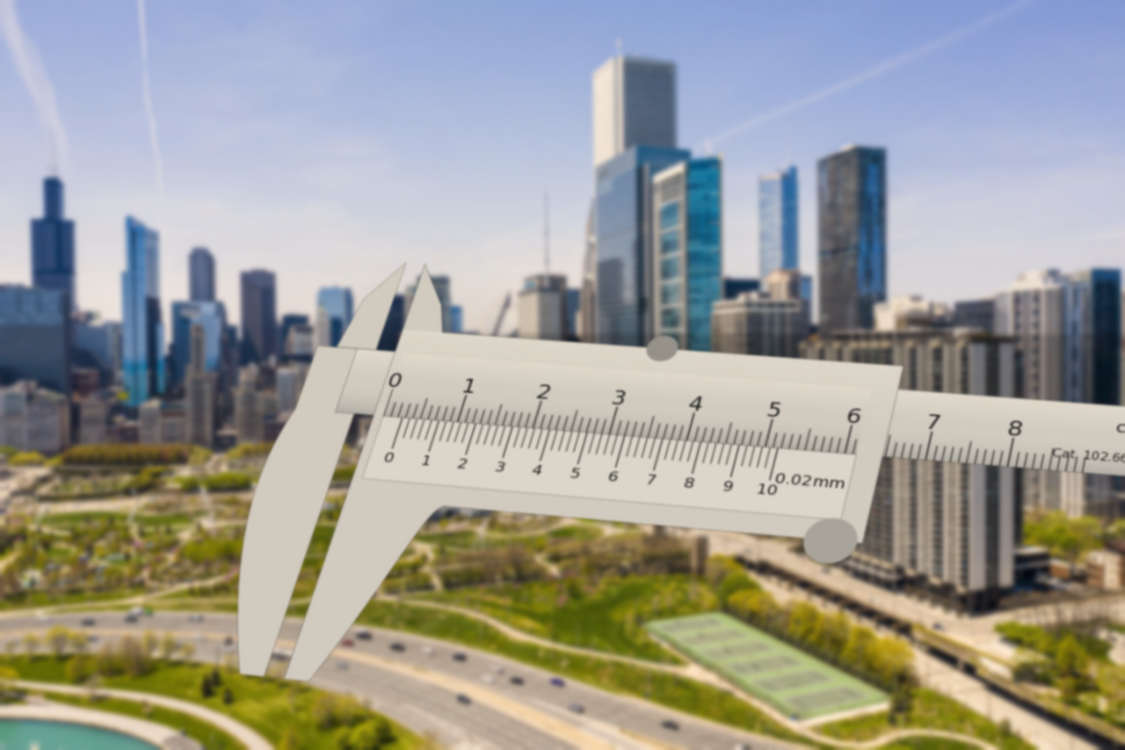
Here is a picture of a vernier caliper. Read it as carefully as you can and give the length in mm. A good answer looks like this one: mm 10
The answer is mm 2.6
